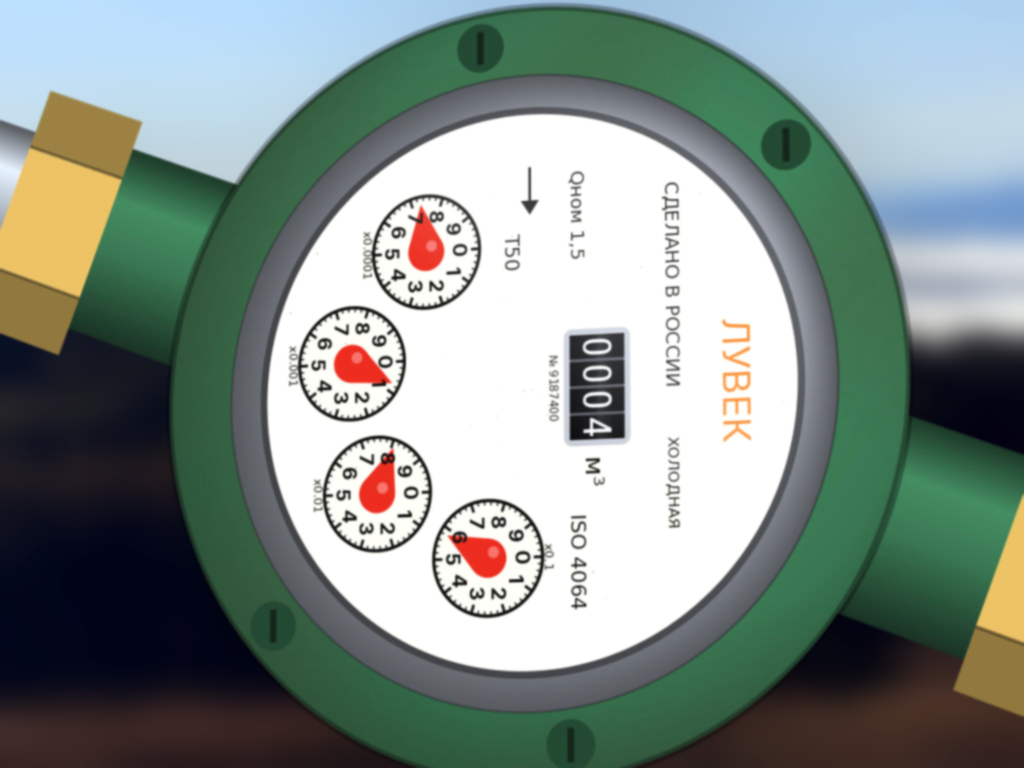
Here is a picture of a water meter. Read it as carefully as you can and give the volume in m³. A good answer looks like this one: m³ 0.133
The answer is m³ 4.5807
